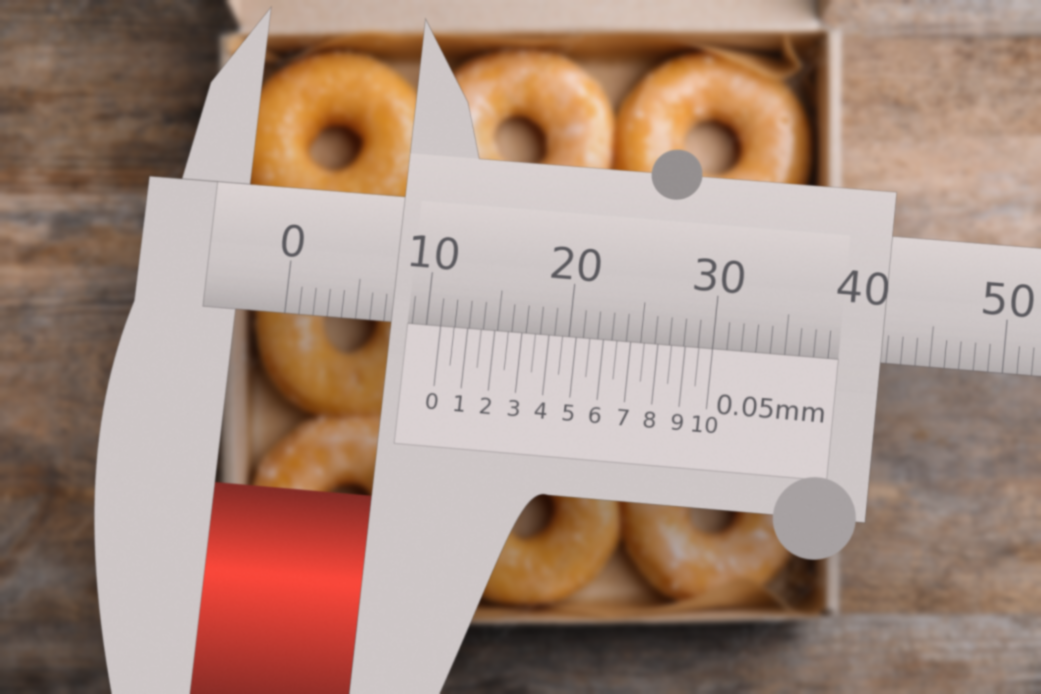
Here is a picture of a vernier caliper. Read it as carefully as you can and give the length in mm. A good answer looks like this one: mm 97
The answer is mm 11.0
